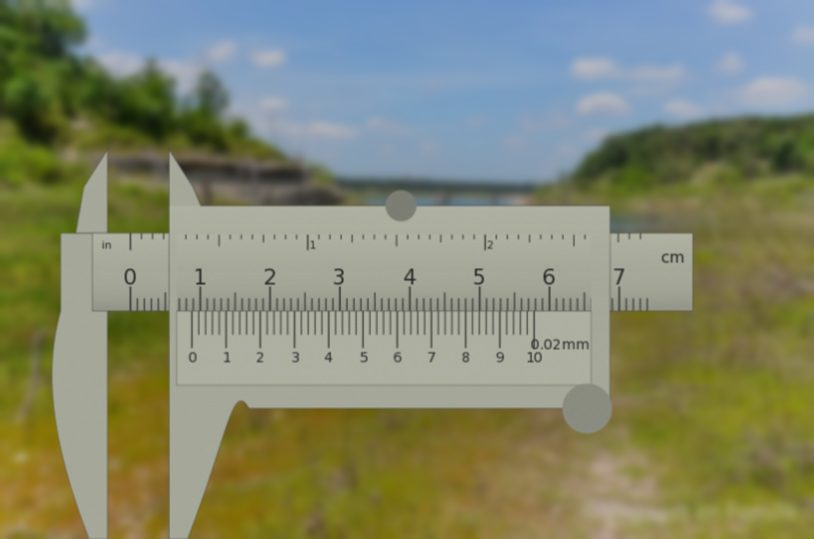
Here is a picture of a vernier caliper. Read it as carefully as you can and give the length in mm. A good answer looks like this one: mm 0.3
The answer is mm 8.8
